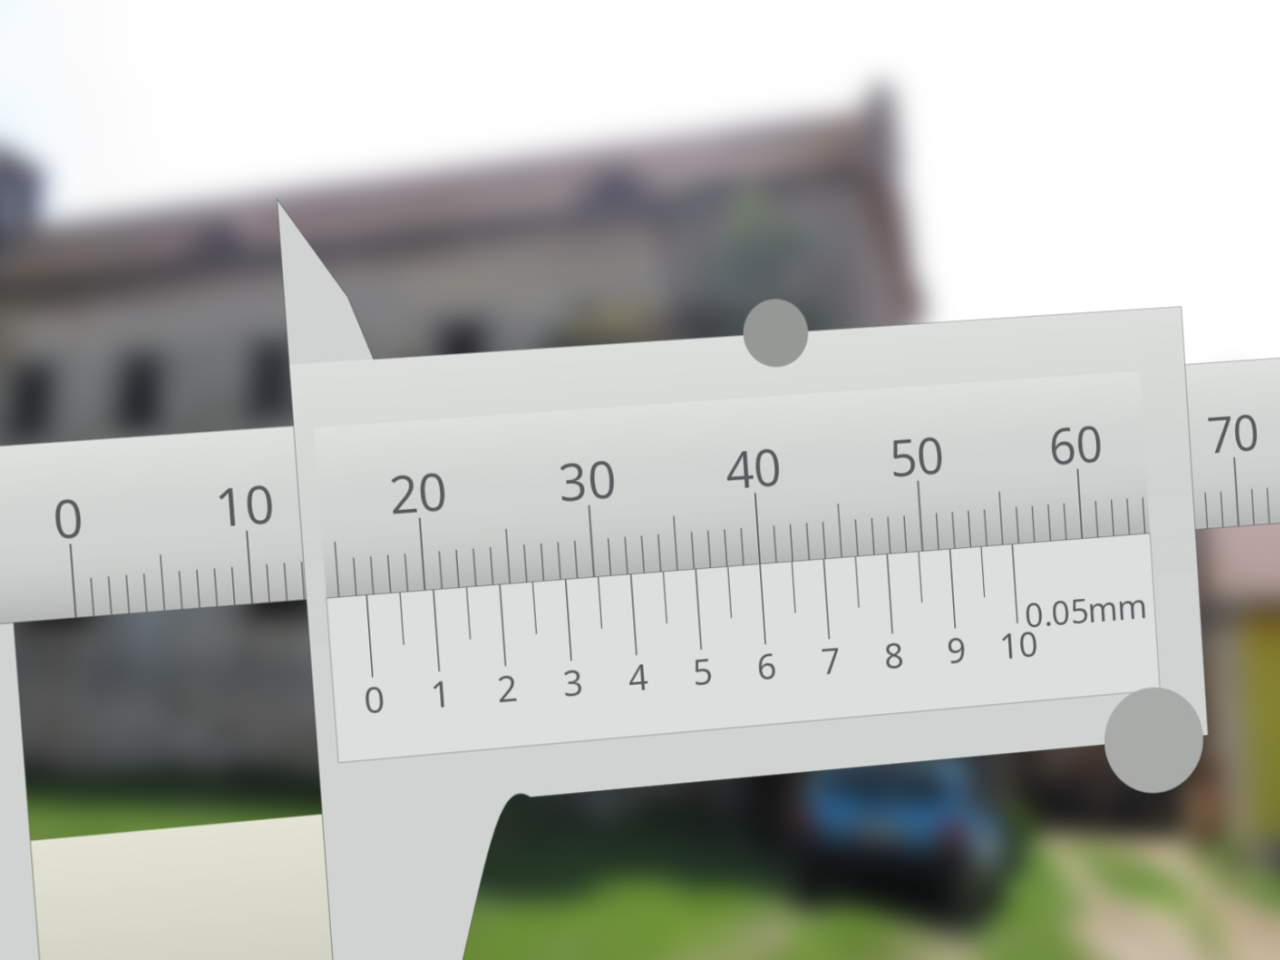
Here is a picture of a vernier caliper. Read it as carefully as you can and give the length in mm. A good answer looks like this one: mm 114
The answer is mm 16.6
